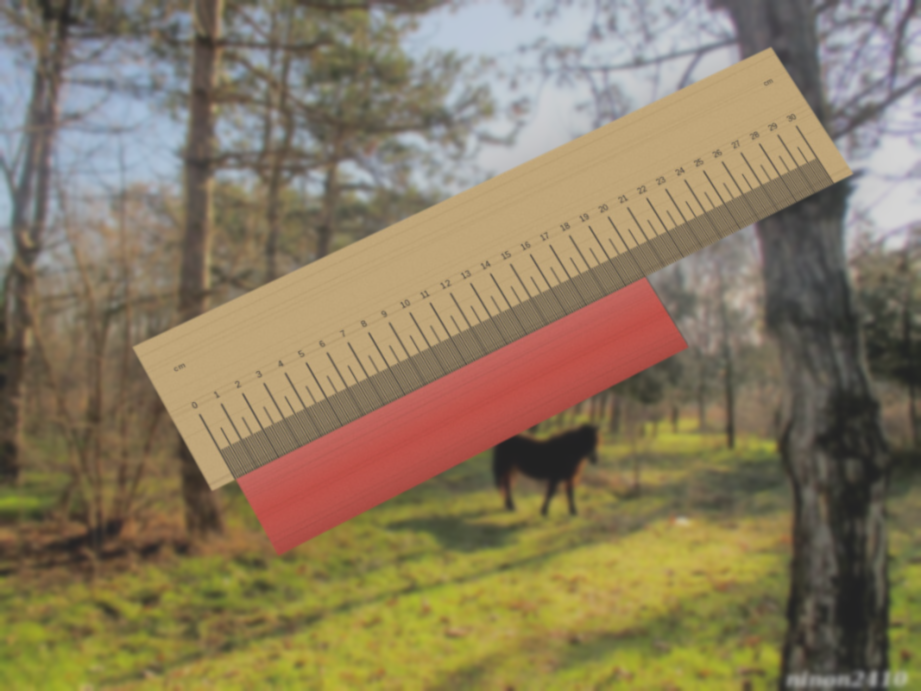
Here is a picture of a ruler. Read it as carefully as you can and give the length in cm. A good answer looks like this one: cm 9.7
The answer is cm 20
